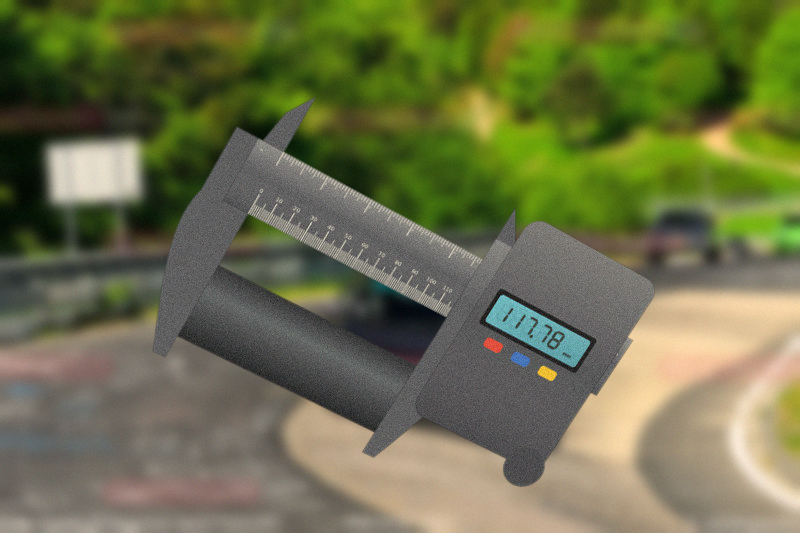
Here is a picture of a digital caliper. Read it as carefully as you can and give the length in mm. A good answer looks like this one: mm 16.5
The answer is mm 117.78
